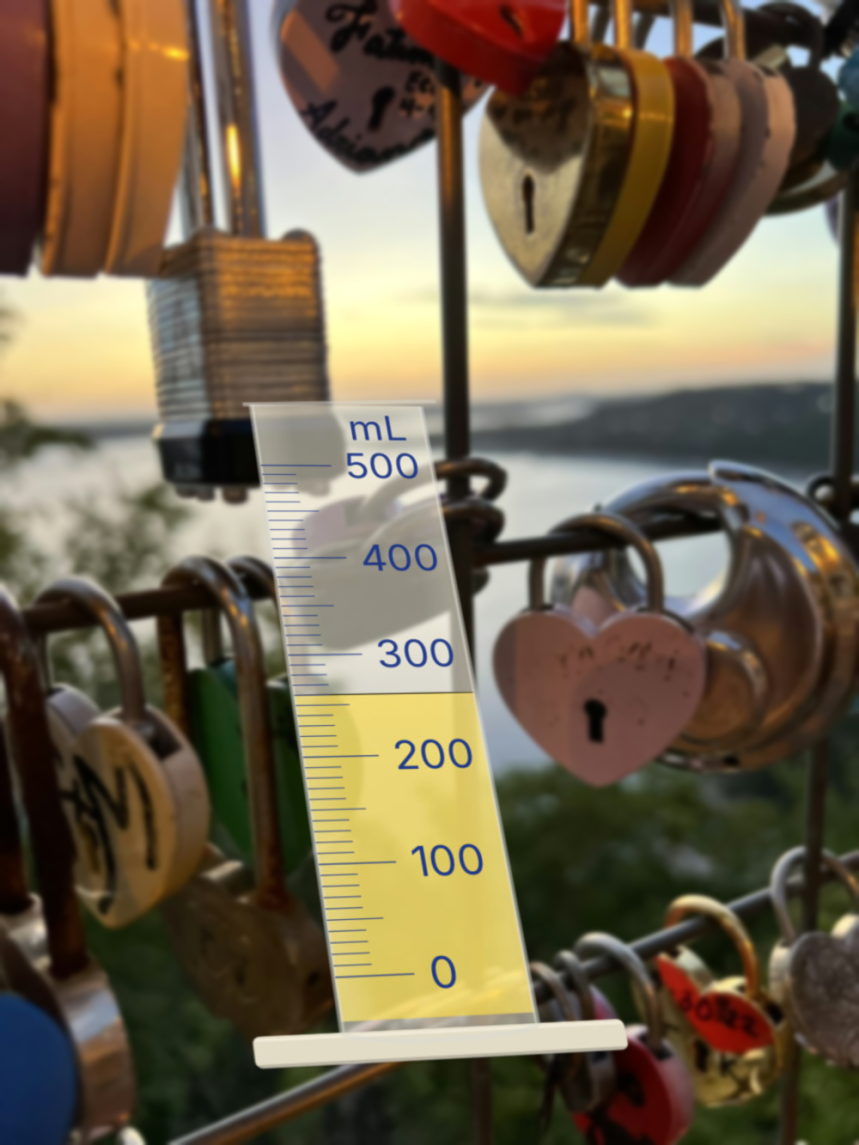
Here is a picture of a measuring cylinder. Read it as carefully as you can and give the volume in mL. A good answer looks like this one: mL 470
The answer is mL 260
